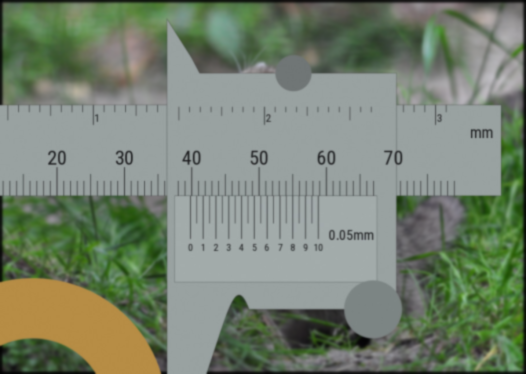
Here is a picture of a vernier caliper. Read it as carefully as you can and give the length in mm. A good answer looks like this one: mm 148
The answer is mm 39.8
